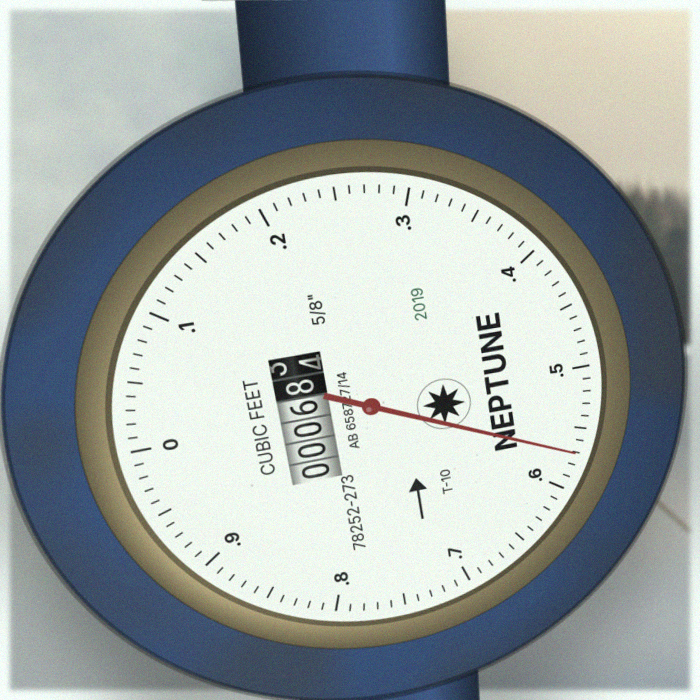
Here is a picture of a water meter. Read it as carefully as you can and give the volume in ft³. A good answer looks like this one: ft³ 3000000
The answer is ft³ 683.57
